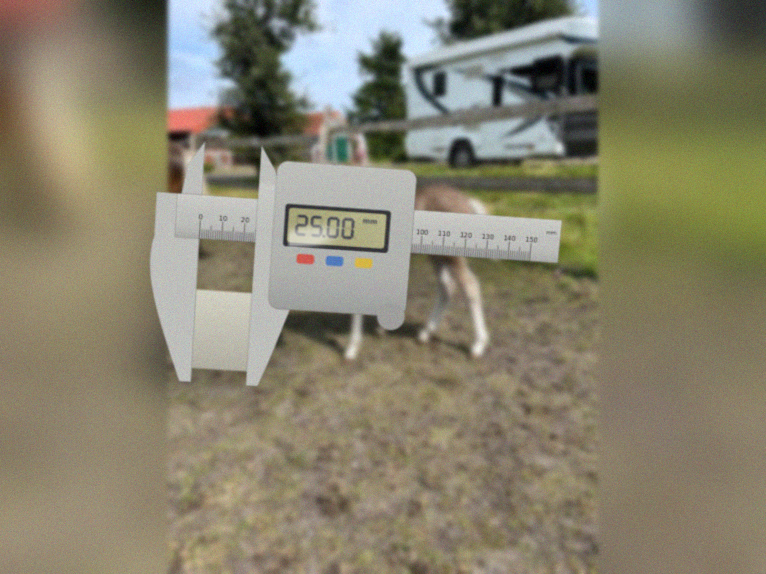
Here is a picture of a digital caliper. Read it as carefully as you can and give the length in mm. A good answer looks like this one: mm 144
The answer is mm 25.00
